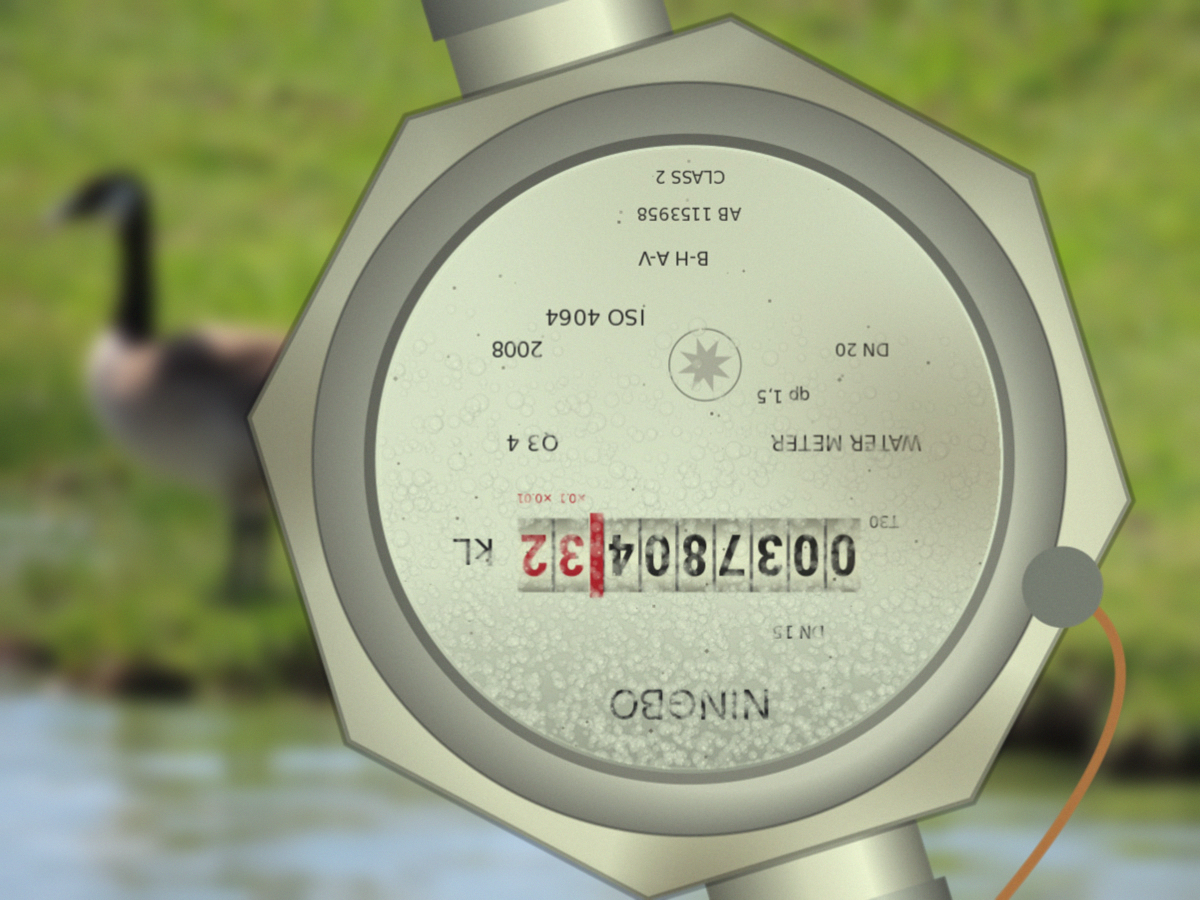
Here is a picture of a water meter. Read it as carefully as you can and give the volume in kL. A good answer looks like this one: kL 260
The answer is kL 37804.32
